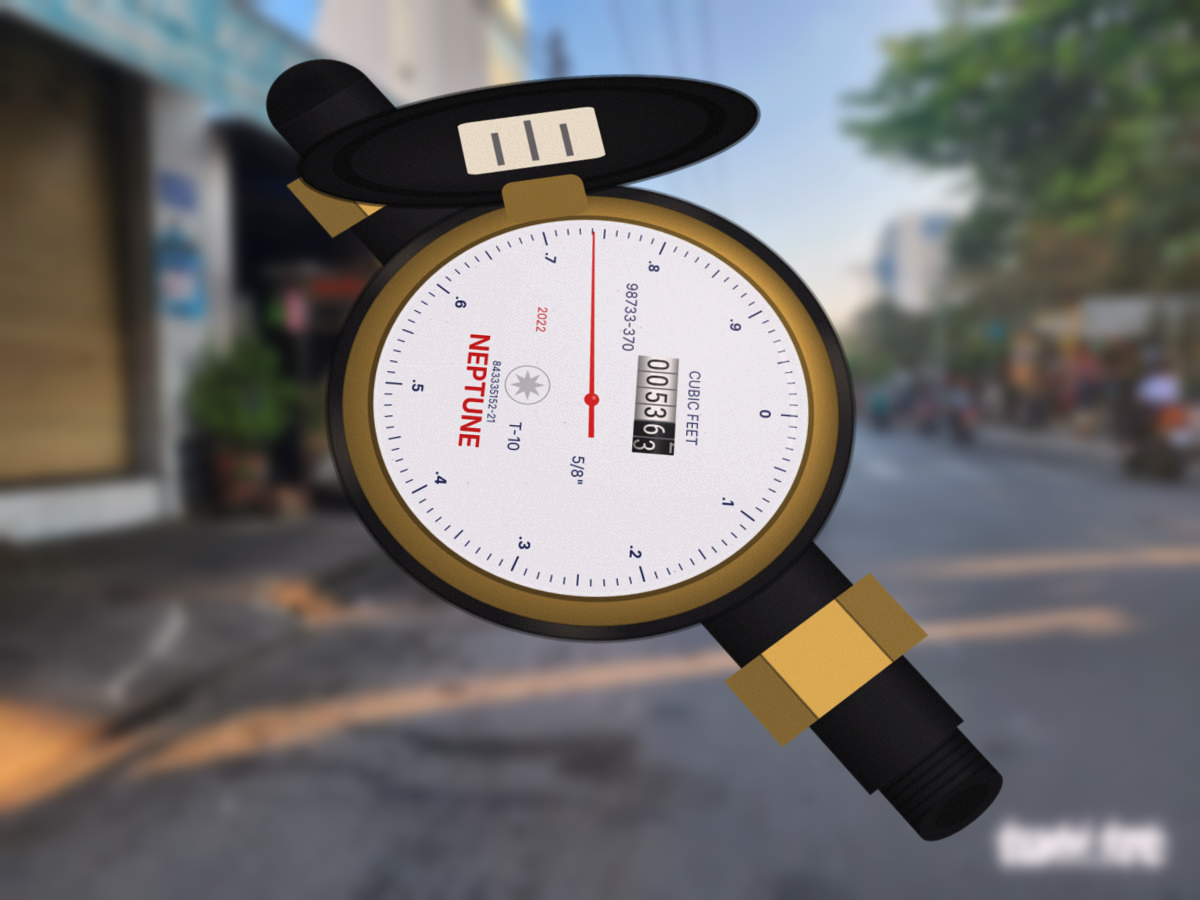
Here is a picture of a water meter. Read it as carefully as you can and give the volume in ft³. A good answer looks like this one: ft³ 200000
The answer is ft³ 5362.74
